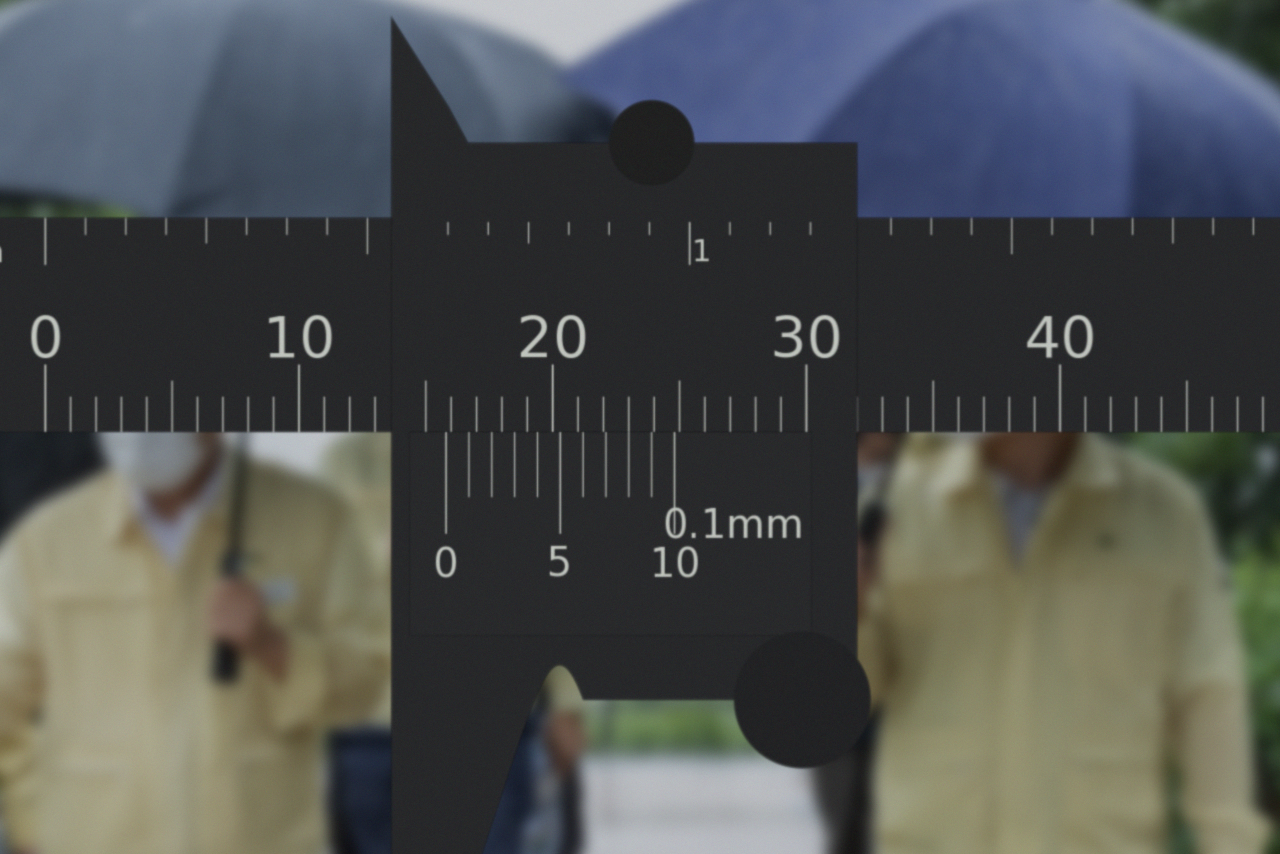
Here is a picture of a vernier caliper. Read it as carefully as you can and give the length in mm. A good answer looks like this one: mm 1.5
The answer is mm 15.8
